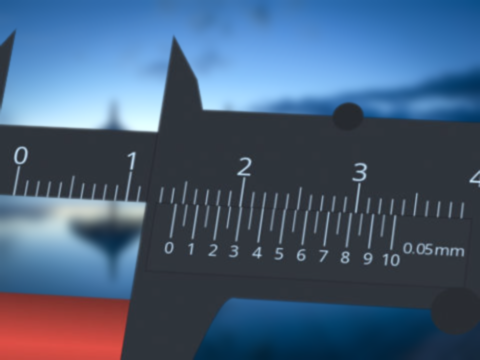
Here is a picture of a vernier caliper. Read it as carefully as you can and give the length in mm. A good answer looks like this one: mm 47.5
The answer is mm 14.4
